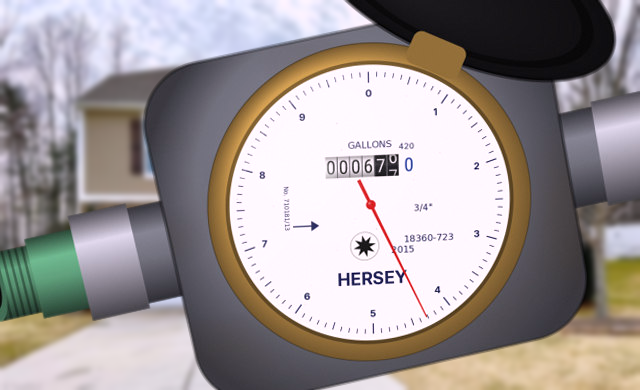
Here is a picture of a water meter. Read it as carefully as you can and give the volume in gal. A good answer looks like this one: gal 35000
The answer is gal 6764.3
